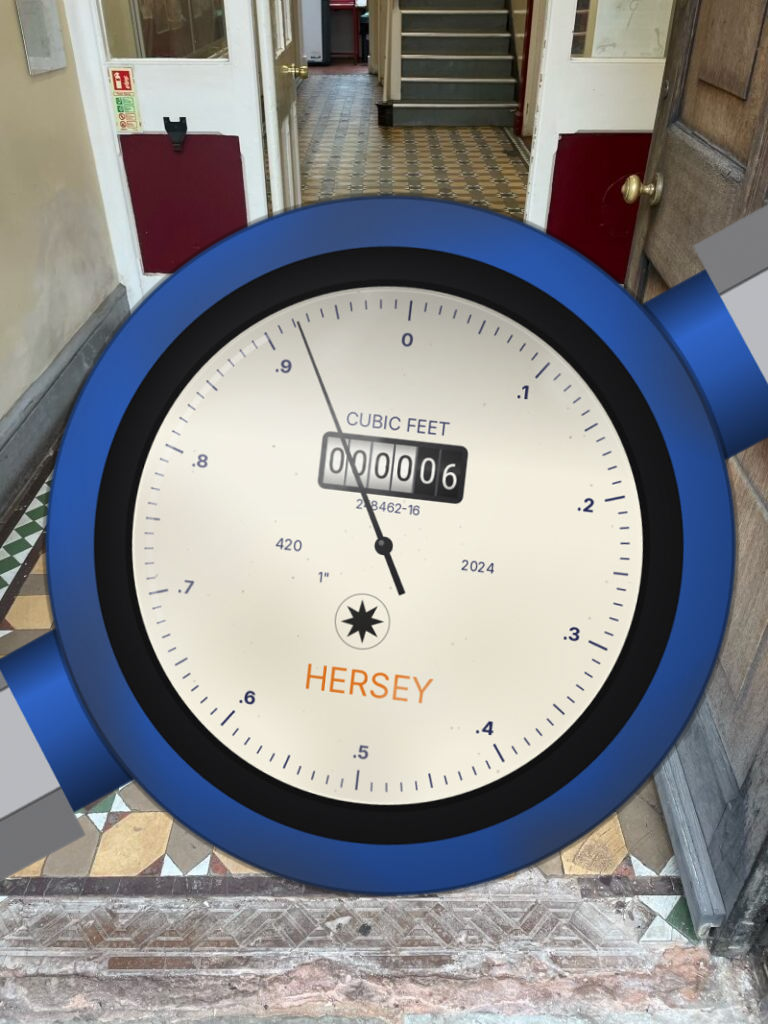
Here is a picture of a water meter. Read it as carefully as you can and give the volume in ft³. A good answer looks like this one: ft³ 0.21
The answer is ft³ 5.92
